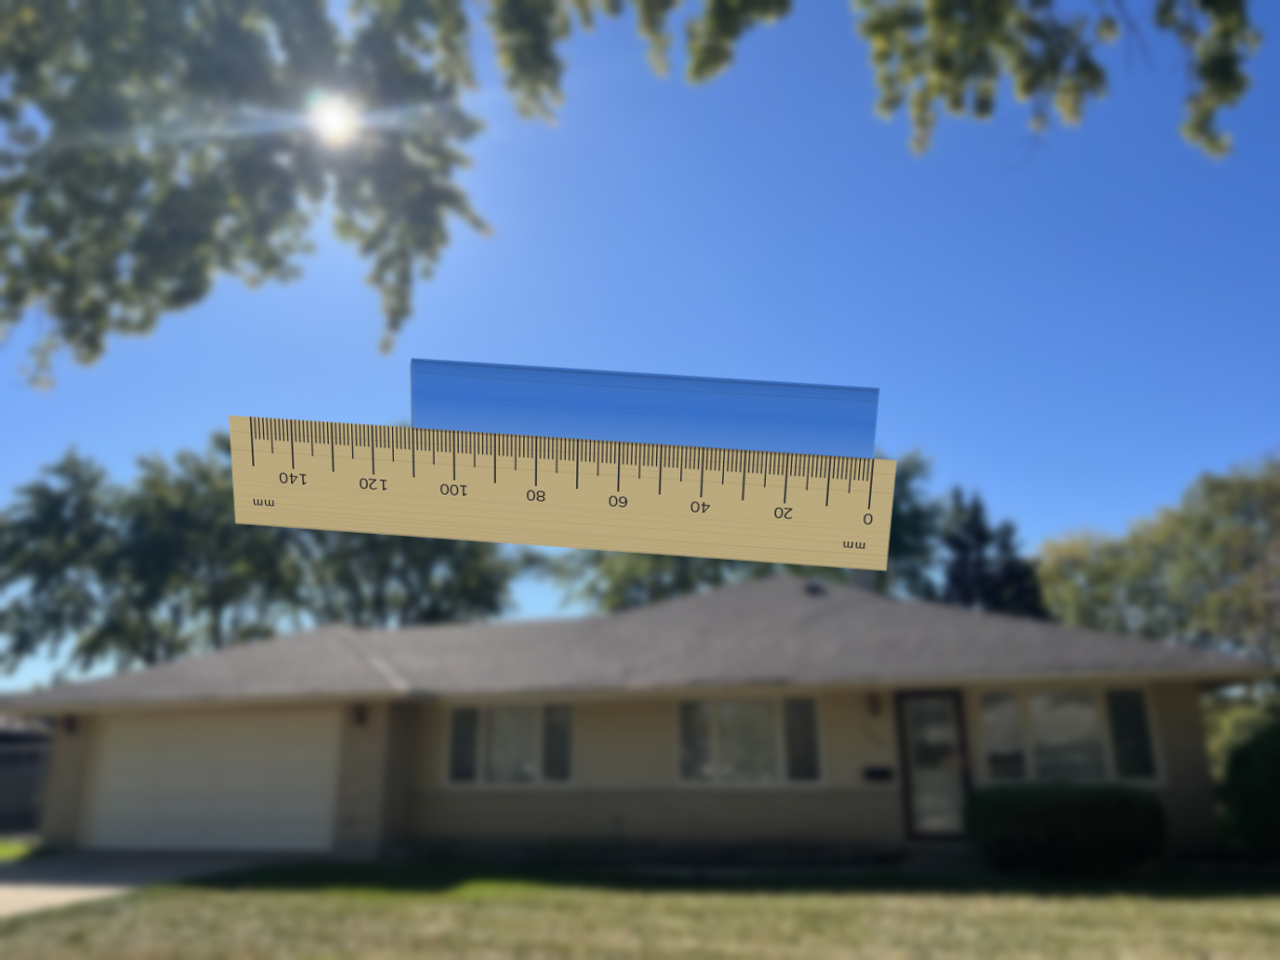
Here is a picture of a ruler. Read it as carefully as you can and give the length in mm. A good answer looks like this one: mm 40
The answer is mm 110
